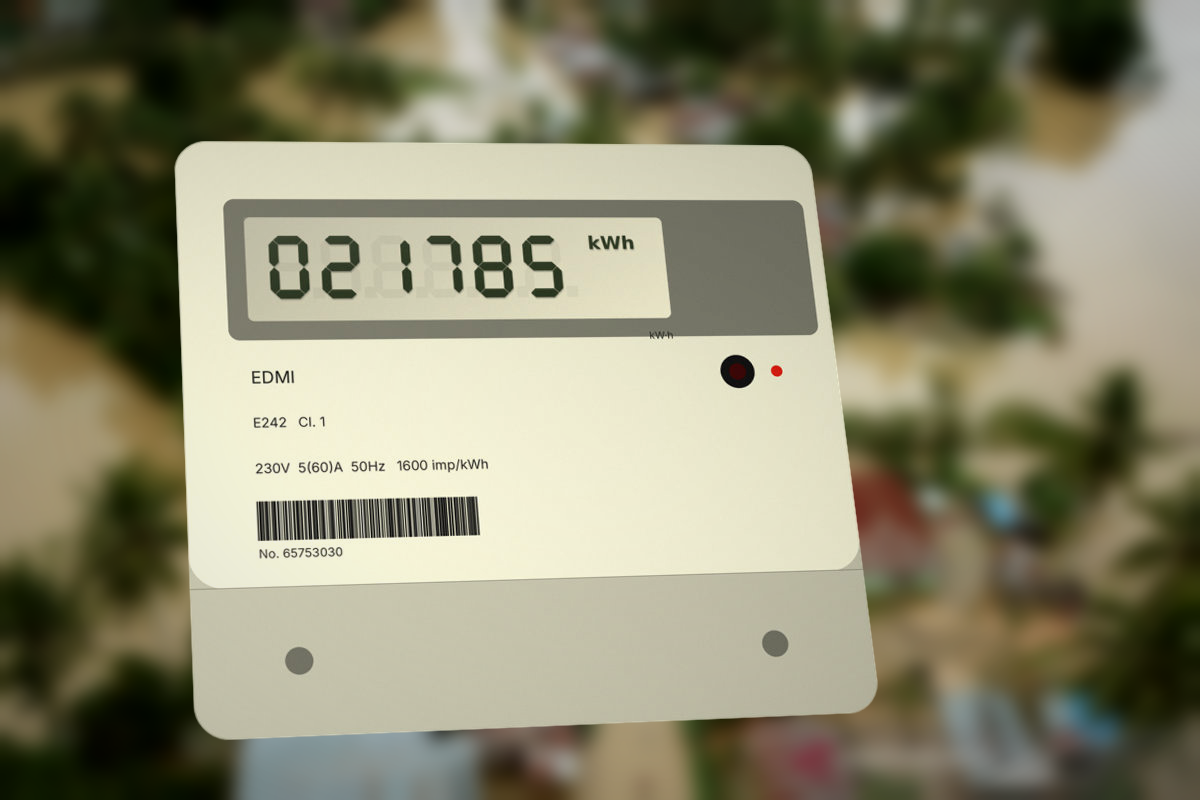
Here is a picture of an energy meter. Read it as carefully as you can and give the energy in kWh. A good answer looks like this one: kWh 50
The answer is kWh 21785
